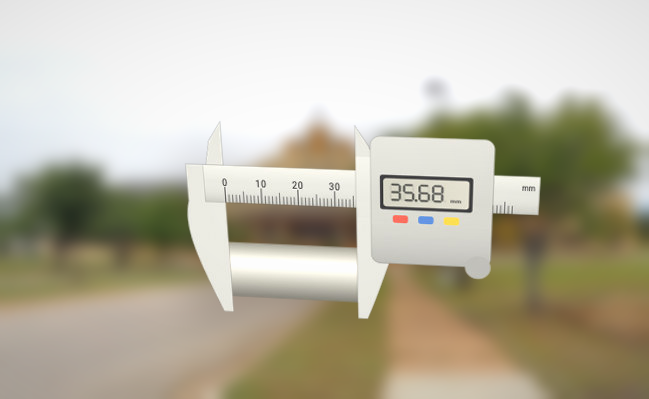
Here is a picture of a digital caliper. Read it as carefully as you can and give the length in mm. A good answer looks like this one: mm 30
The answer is mm 35.68
